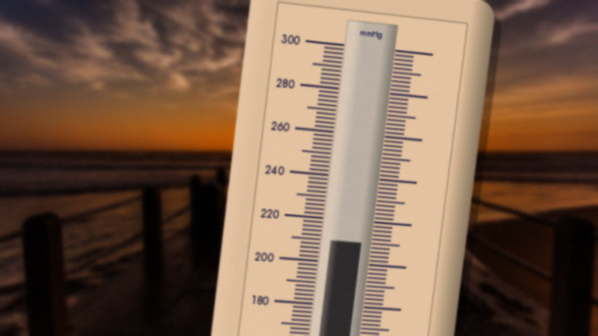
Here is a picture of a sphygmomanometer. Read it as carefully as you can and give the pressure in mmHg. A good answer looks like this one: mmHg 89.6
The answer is mmHg 210
